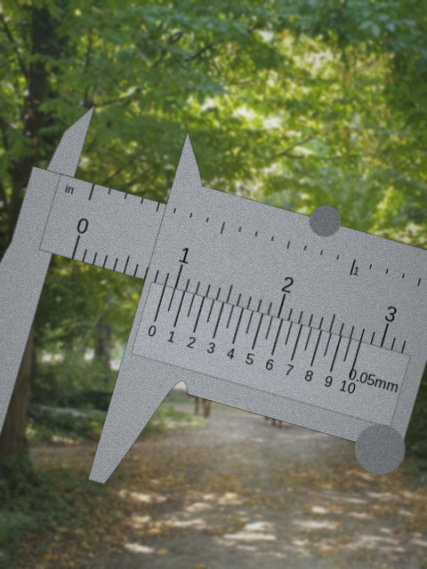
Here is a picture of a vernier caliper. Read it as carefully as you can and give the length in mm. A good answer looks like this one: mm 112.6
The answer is mm 9.0
